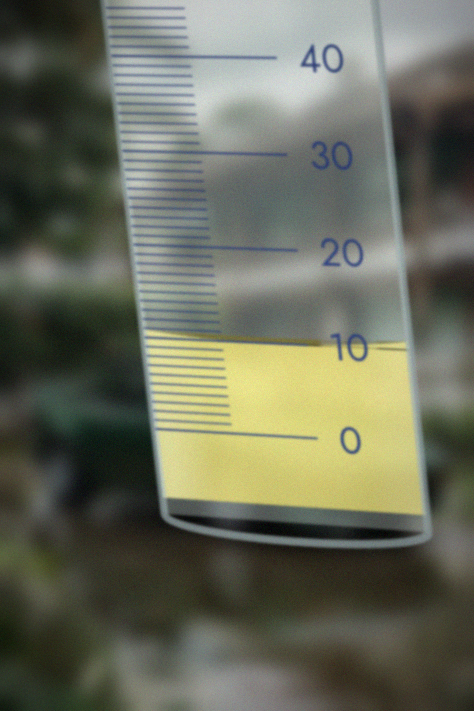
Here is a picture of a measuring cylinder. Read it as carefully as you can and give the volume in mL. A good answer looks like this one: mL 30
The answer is mL 10
